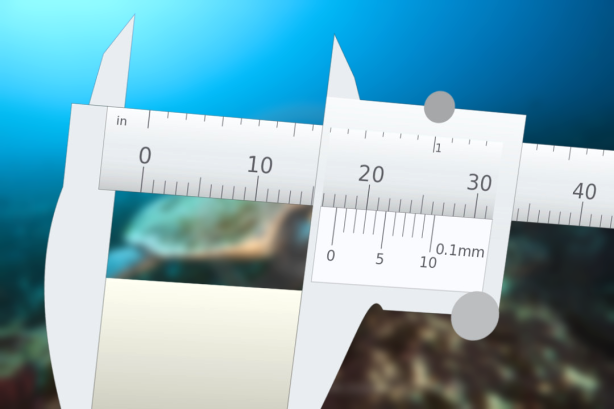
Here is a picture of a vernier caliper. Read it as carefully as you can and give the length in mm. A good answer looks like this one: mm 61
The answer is mm 17.3
